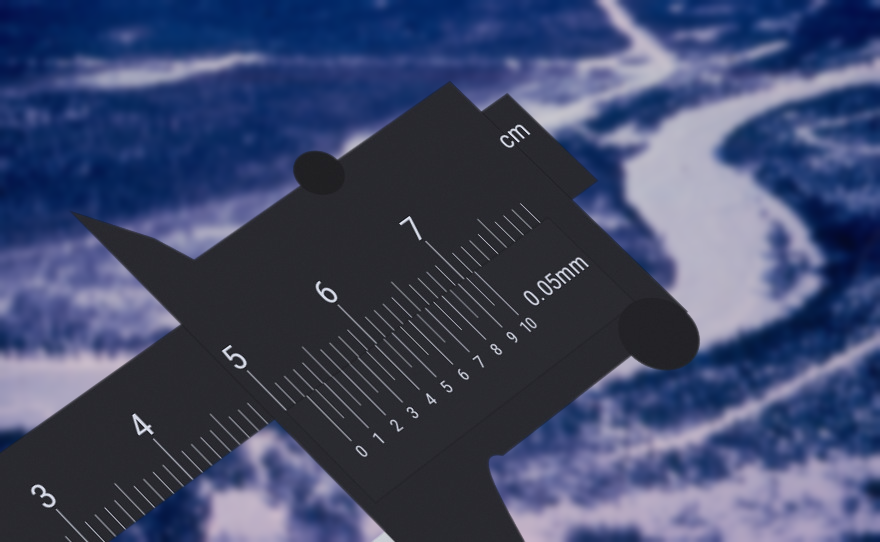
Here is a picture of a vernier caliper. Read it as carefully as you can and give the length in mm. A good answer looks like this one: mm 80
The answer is mm 52.2
